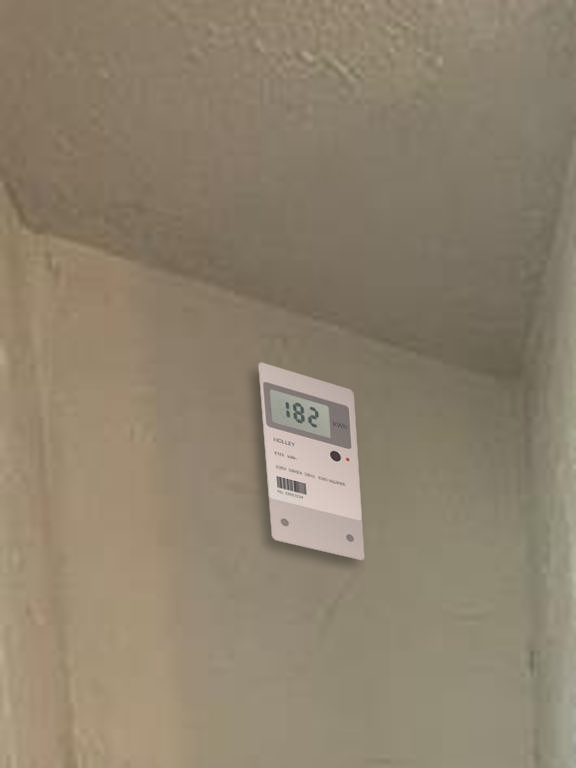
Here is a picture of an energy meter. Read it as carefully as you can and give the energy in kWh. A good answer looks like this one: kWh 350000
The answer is kWh 182
